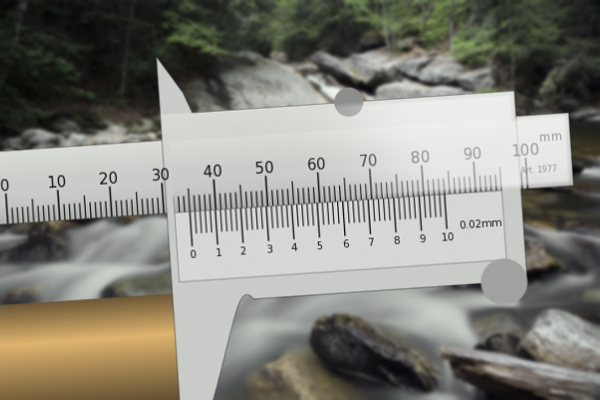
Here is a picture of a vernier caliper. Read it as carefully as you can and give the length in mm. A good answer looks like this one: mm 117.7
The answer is mm 35.0
